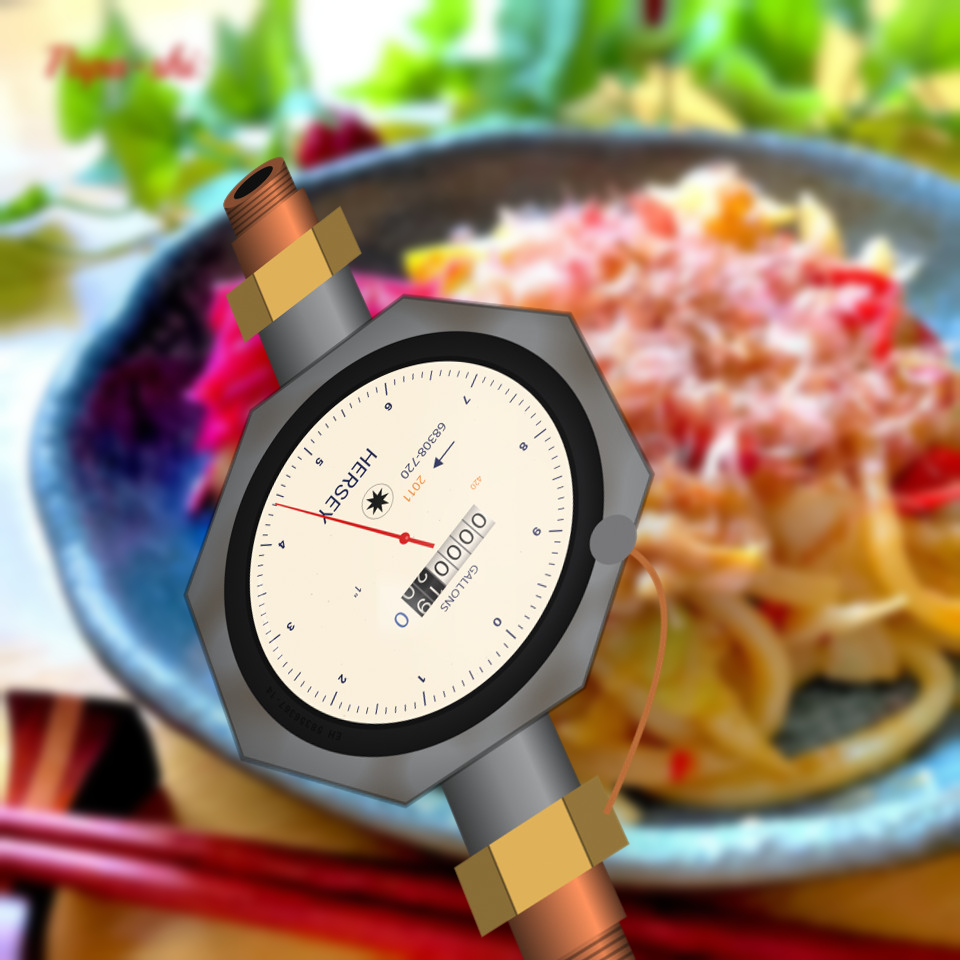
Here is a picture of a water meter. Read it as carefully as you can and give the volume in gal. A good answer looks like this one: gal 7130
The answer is gal 194.4
